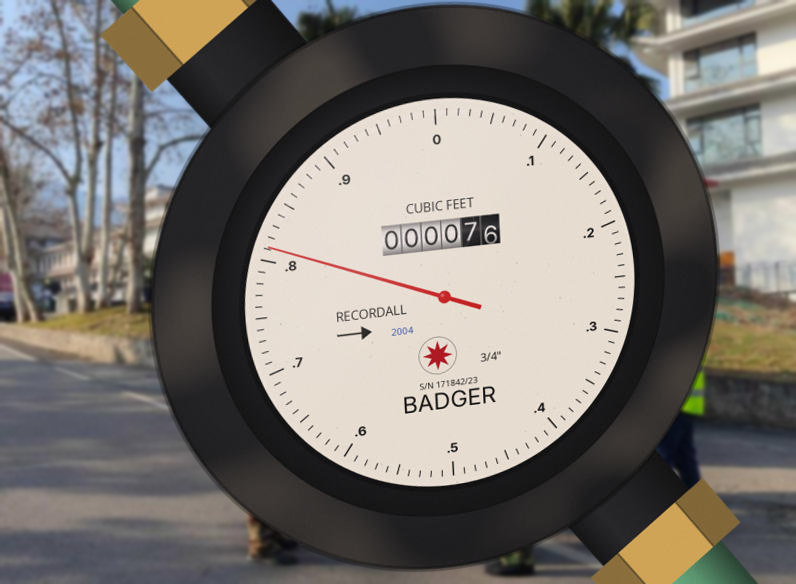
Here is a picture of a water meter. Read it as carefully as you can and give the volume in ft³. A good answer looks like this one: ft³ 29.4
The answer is ft³ 75.81
